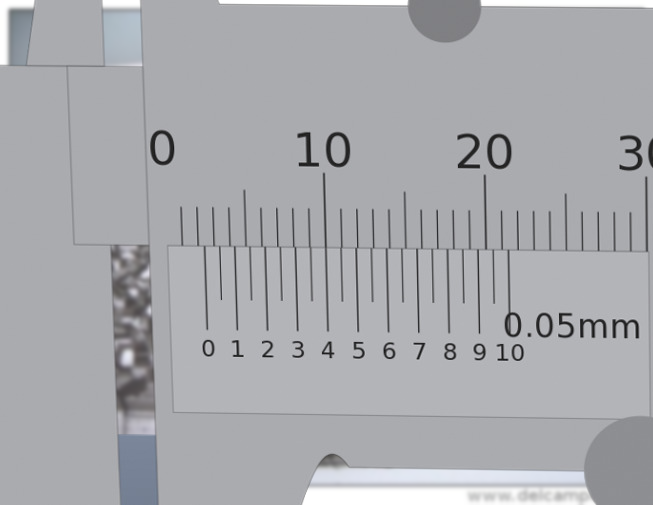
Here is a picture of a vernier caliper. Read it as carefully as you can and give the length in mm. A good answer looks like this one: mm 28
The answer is mm 2.4
